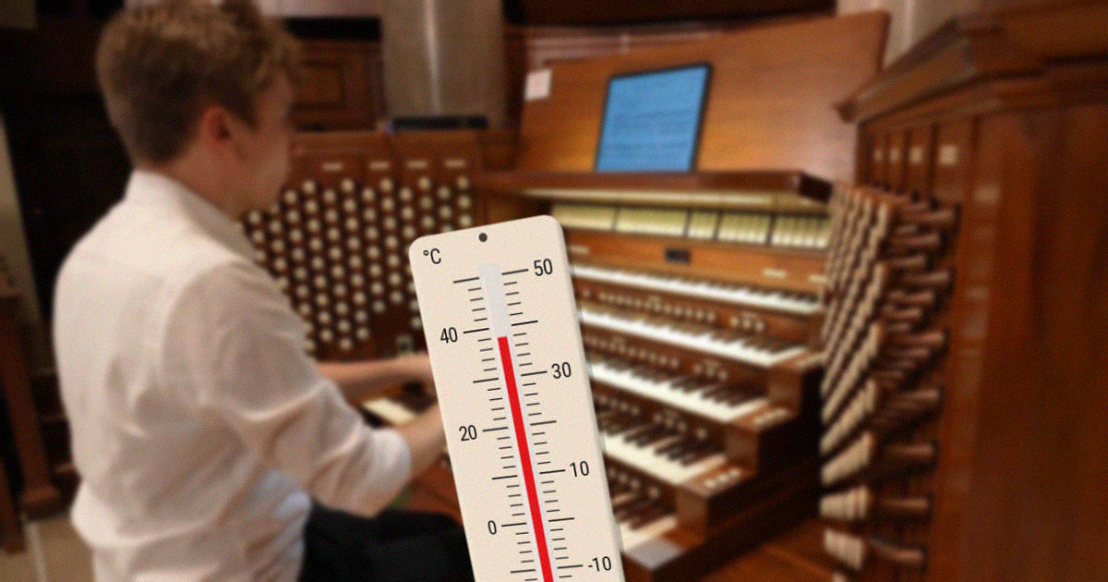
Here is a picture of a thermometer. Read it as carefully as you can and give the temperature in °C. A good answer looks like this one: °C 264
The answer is °C 38
